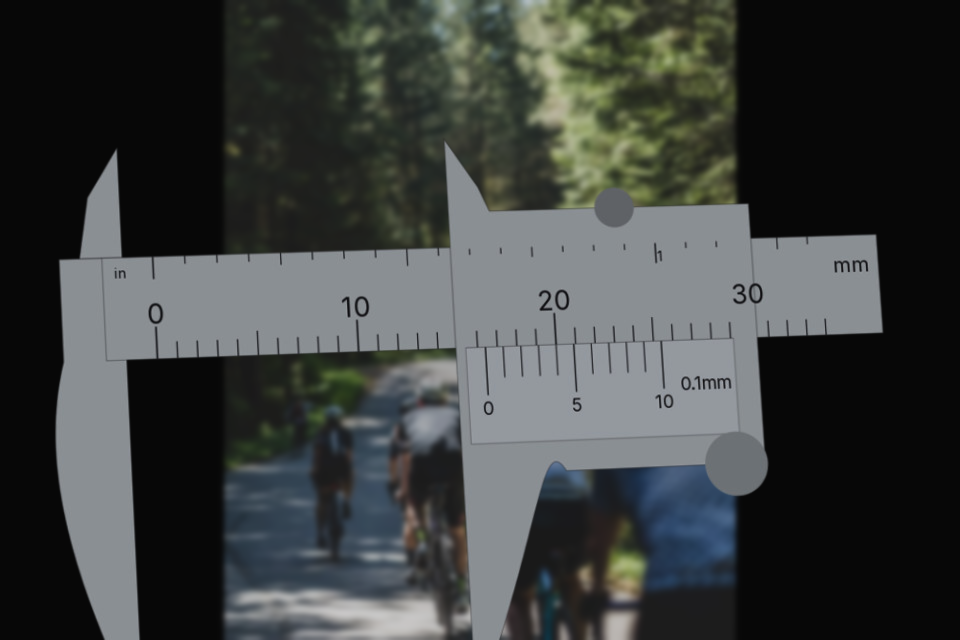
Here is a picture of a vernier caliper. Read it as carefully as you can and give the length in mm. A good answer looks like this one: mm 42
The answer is mm 16.4
